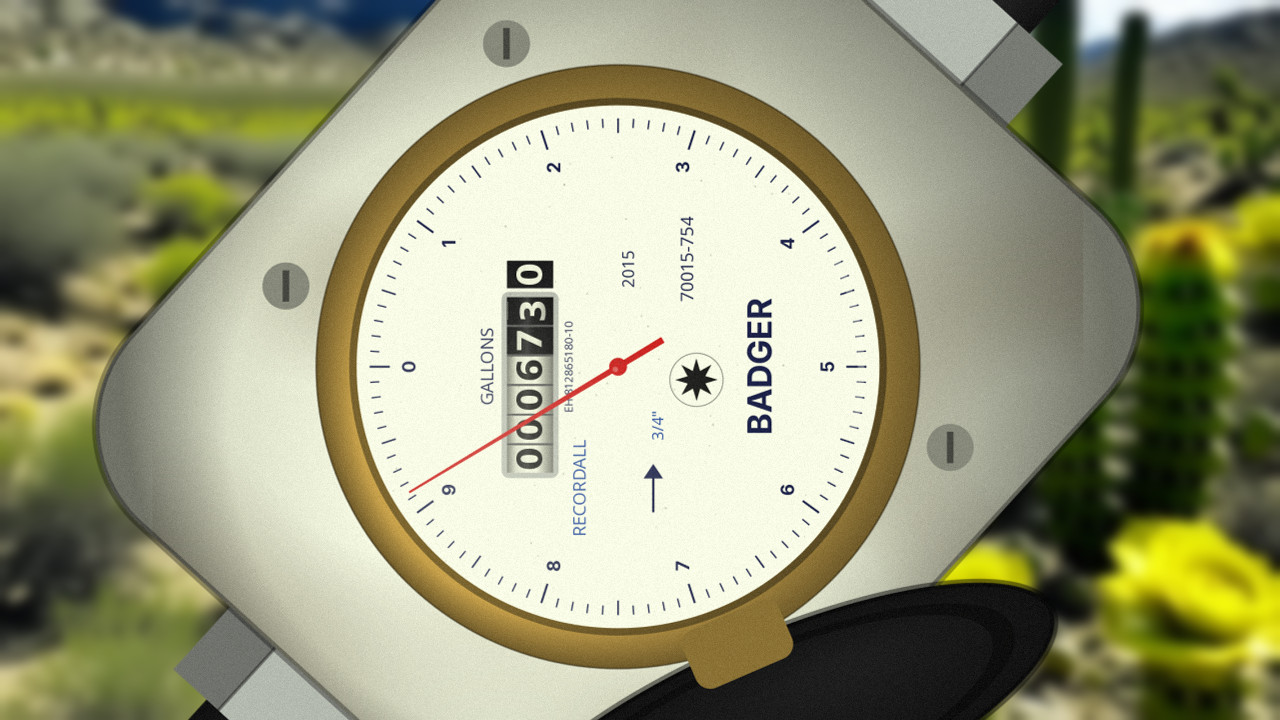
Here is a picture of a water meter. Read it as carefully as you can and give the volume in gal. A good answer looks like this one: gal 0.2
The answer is gal 6729.1
